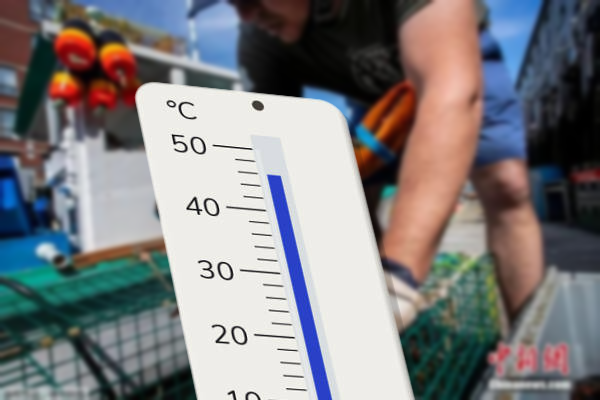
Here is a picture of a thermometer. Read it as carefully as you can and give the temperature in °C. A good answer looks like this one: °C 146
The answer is °C 46
